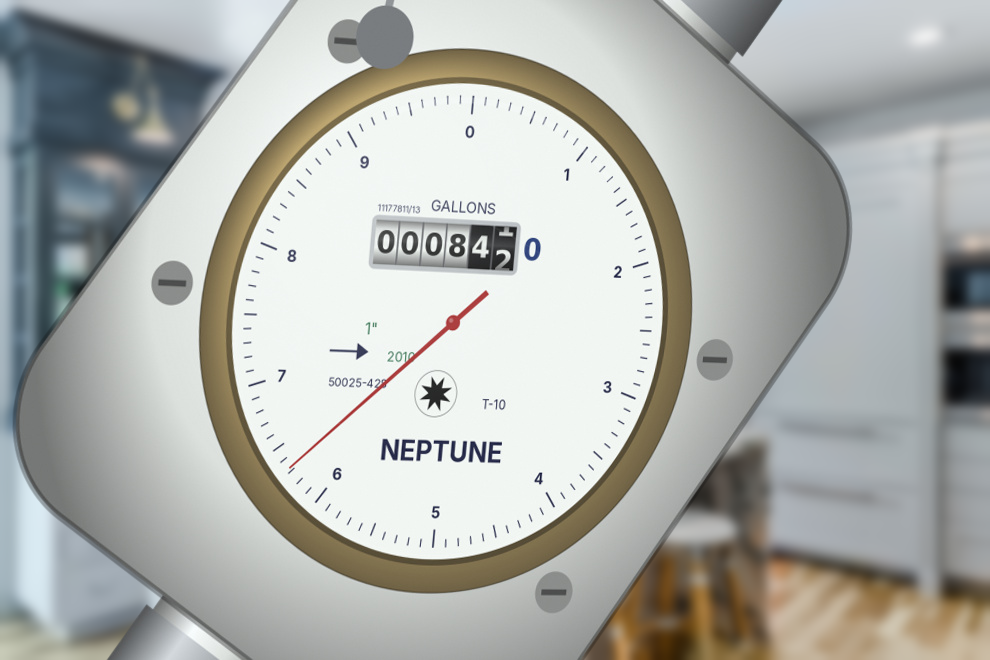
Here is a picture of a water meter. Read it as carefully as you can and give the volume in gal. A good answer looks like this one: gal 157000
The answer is gal 8416.3
